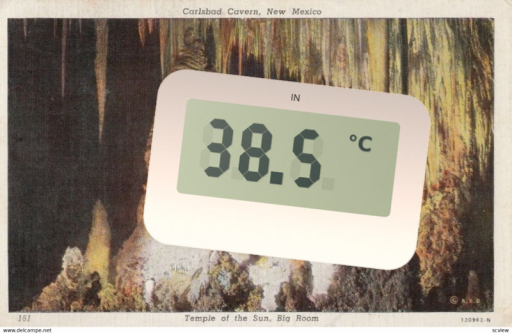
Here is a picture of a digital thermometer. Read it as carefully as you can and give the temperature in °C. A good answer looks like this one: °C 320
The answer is °C 38.5
